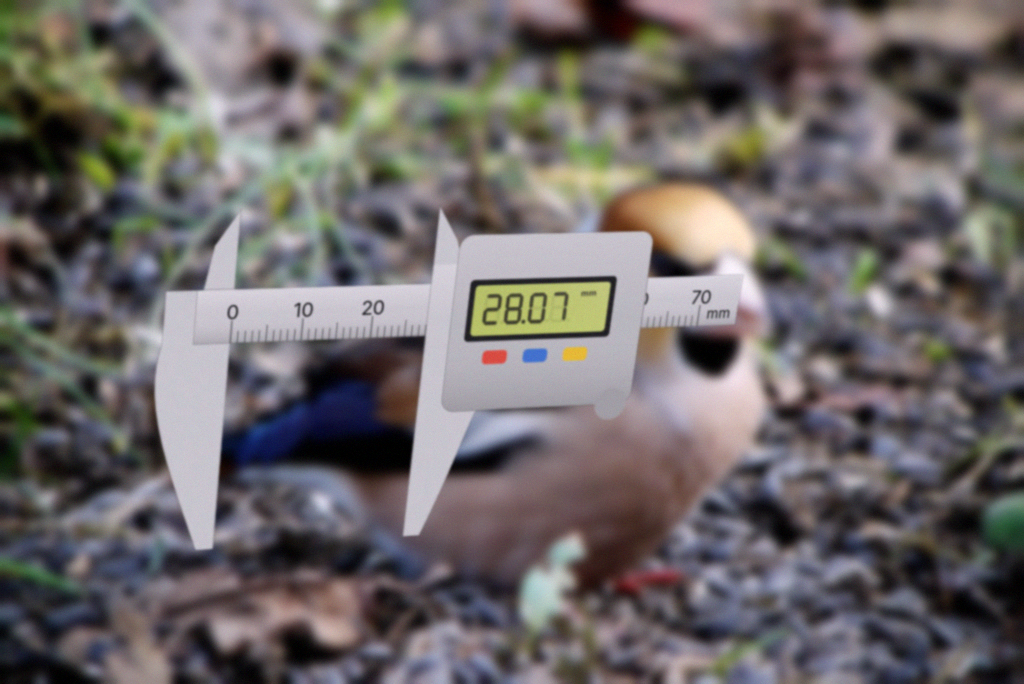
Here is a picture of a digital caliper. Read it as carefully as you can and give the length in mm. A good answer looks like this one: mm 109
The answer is mm 28.07
